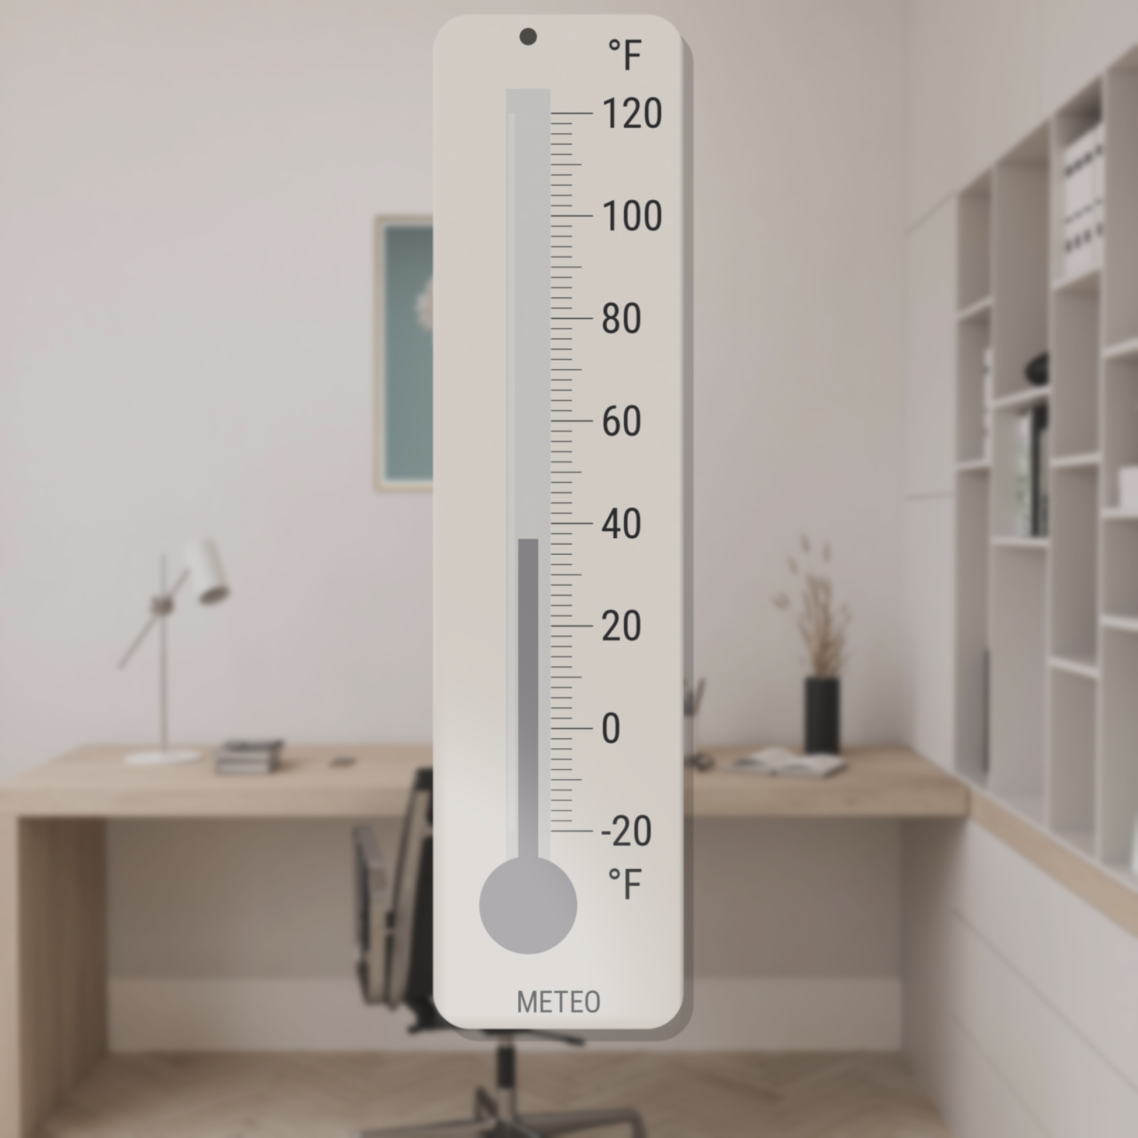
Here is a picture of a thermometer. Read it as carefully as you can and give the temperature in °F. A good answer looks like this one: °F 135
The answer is °F 37
